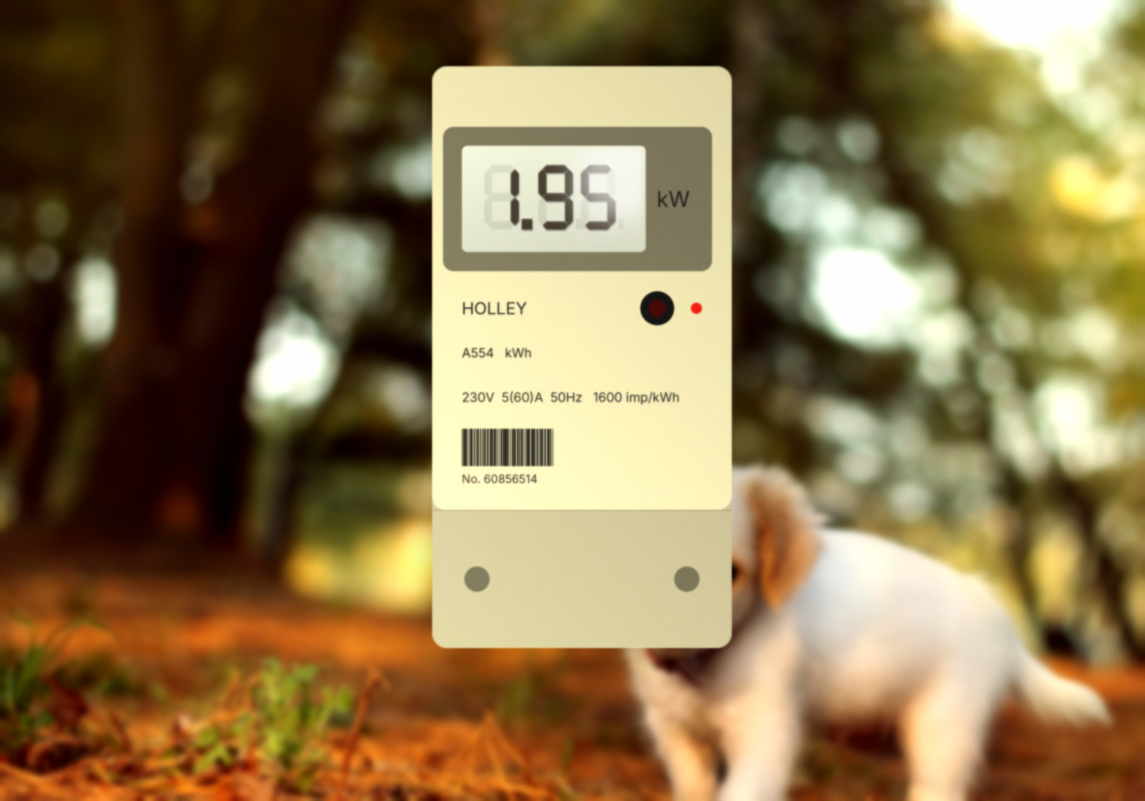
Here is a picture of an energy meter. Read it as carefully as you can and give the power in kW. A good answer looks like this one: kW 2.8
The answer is kW 1.95
